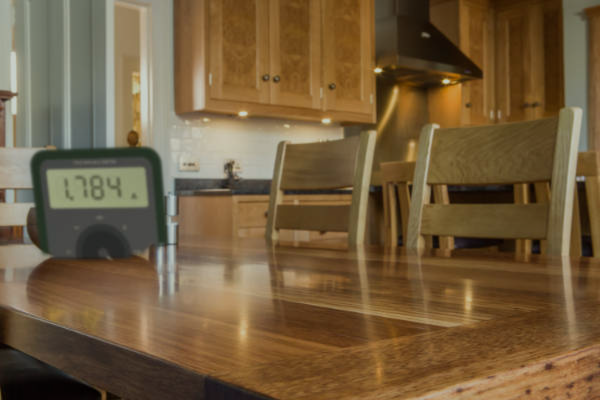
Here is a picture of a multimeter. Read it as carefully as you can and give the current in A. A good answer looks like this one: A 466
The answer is A 1.784
